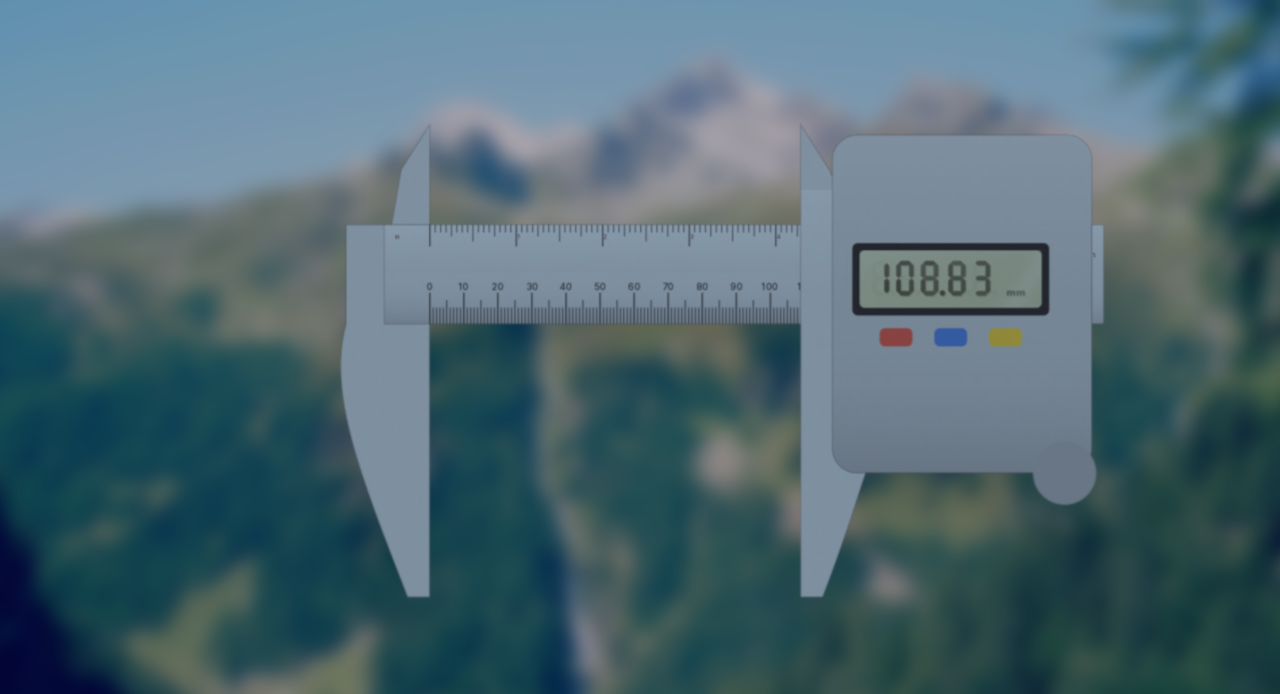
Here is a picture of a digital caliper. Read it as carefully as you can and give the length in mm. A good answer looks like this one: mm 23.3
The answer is mm 108.83
